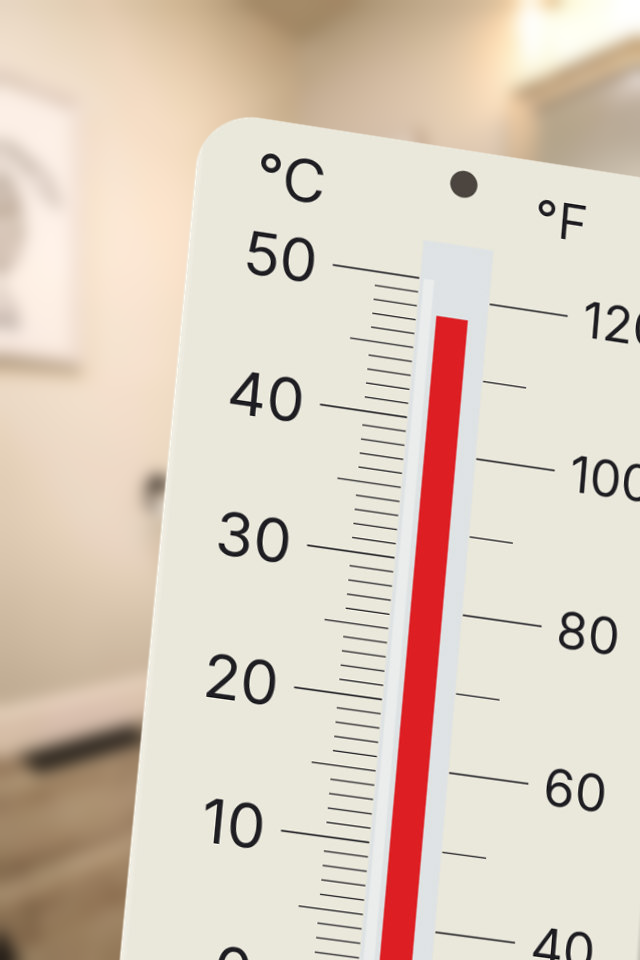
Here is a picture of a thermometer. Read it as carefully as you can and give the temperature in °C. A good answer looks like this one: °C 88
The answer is °C 47.5
